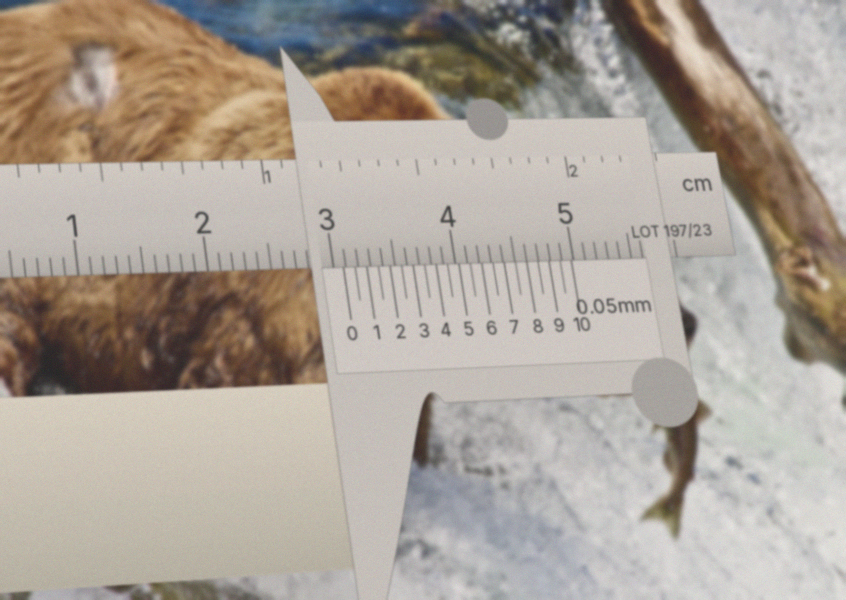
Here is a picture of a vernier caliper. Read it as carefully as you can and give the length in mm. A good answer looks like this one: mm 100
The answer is mm 30.8
